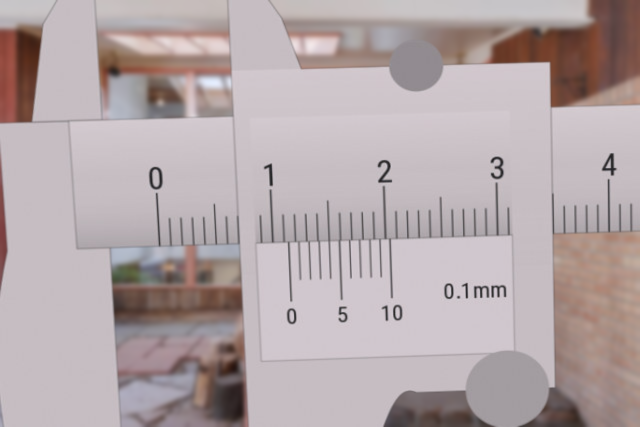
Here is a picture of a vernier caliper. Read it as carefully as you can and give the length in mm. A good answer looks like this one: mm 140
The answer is mm 11.4
